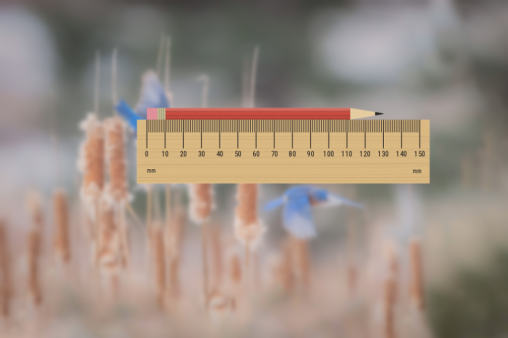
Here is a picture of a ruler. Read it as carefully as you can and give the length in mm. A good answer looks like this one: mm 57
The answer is mm 130
